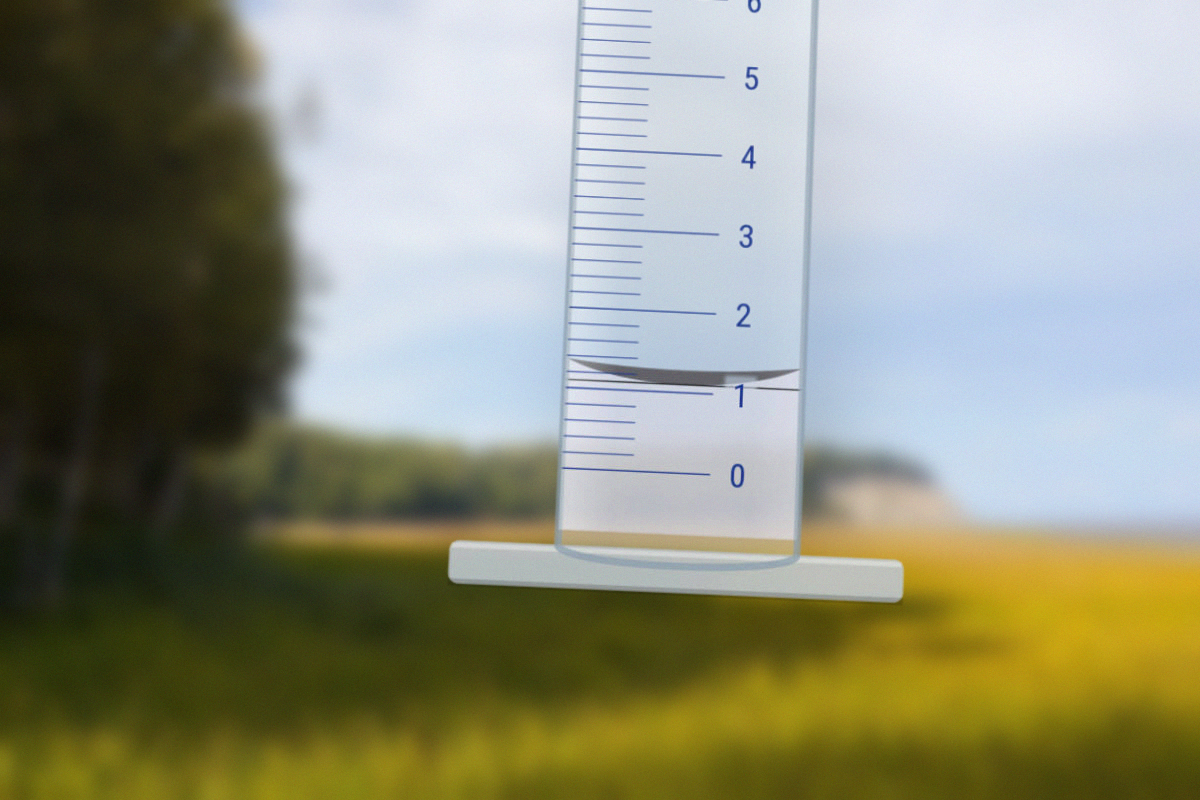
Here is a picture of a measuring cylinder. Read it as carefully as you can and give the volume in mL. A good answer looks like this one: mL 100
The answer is mL 1.1
